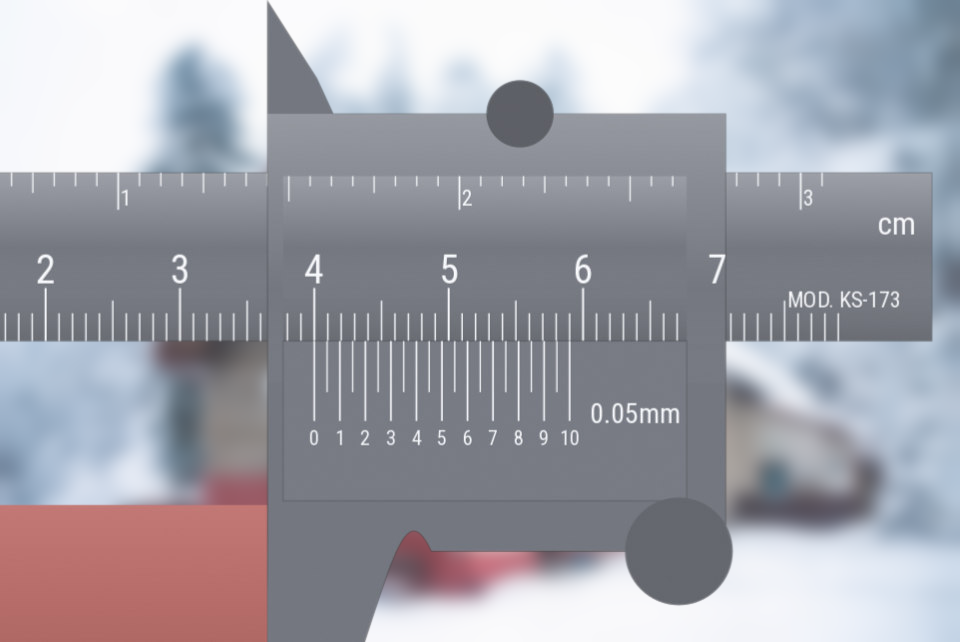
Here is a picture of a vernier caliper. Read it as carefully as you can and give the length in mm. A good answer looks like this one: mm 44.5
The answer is mm 40.0
